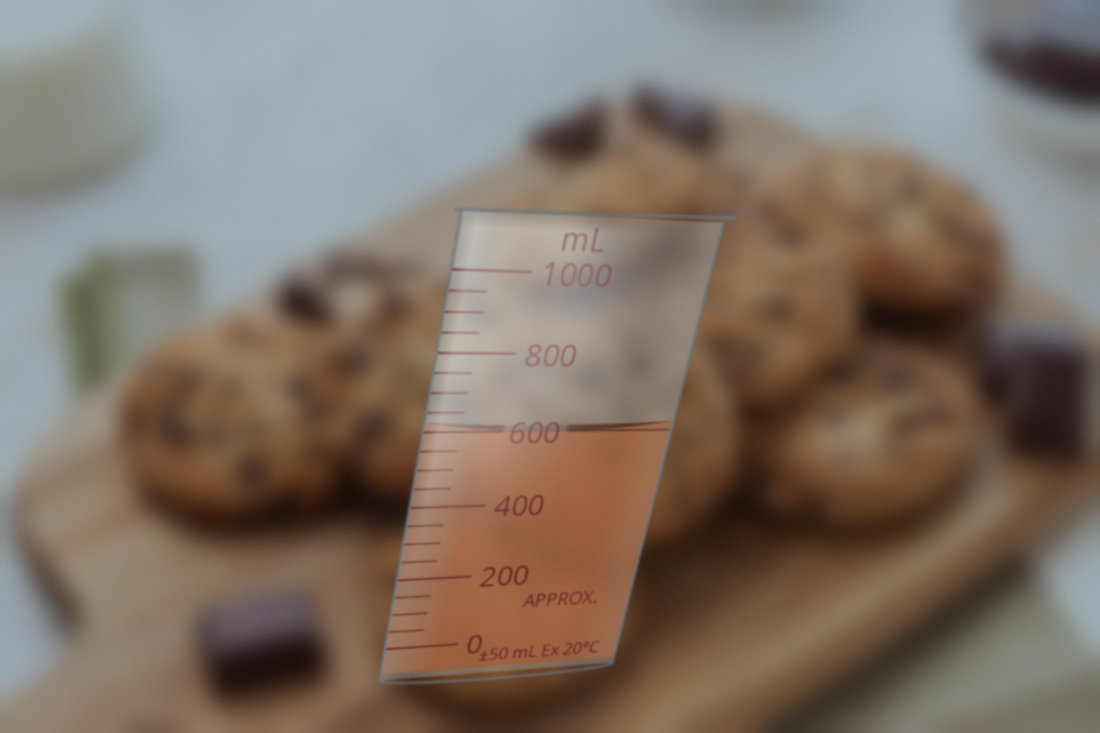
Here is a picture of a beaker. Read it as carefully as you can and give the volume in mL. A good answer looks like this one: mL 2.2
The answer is mL 600
